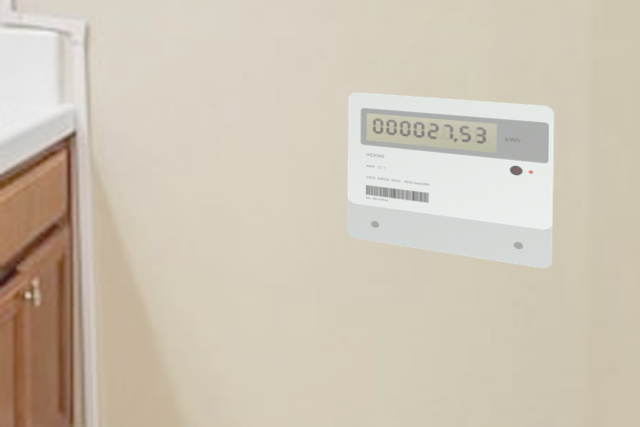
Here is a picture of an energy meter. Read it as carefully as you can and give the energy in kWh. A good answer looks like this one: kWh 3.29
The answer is kWh 27.53
